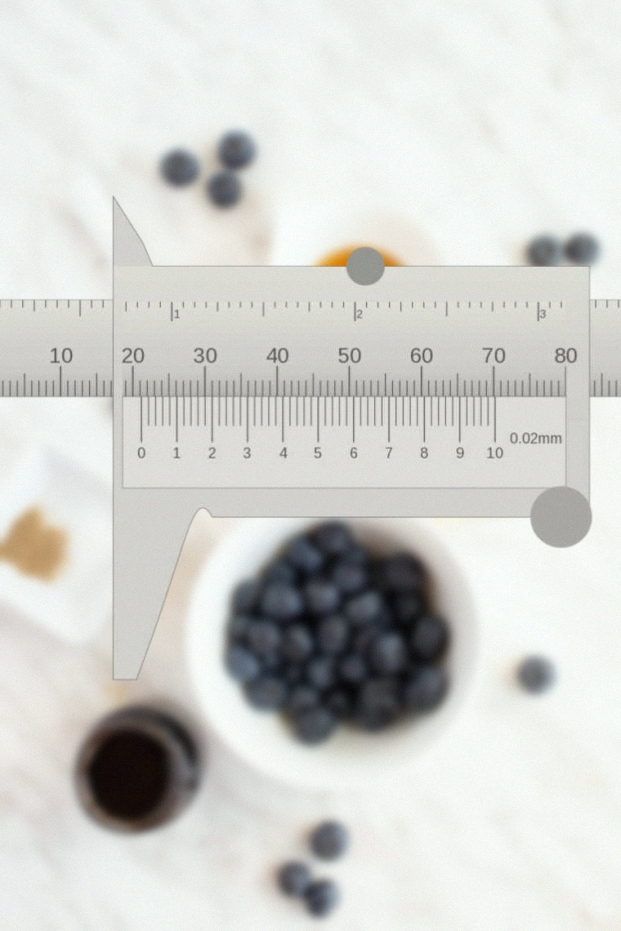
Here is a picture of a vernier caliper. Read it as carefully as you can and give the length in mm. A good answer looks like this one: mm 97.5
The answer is mm 21.2
